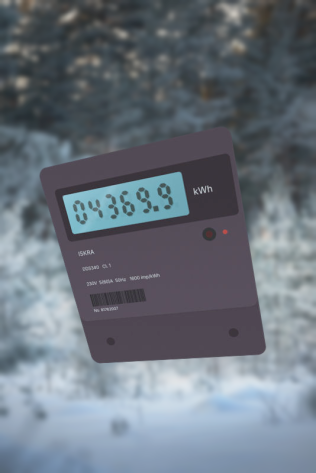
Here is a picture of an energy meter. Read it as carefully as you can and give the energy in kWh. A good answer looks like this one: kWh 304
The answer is kWh 4369.9
